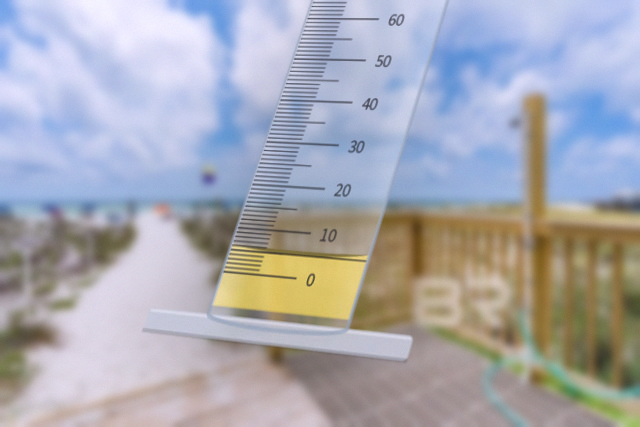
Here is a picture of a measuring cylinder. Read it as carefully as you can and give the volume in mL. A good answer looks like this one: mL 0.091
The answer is mL 5
